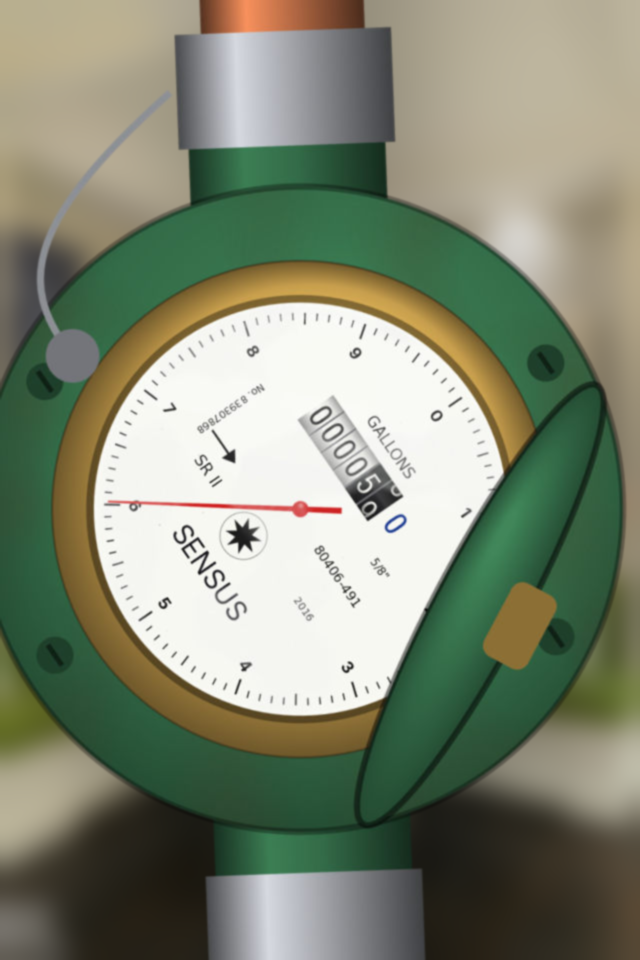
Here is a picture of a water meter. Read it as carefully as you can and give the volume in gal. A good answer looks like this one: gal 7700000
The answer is gal 586.0
